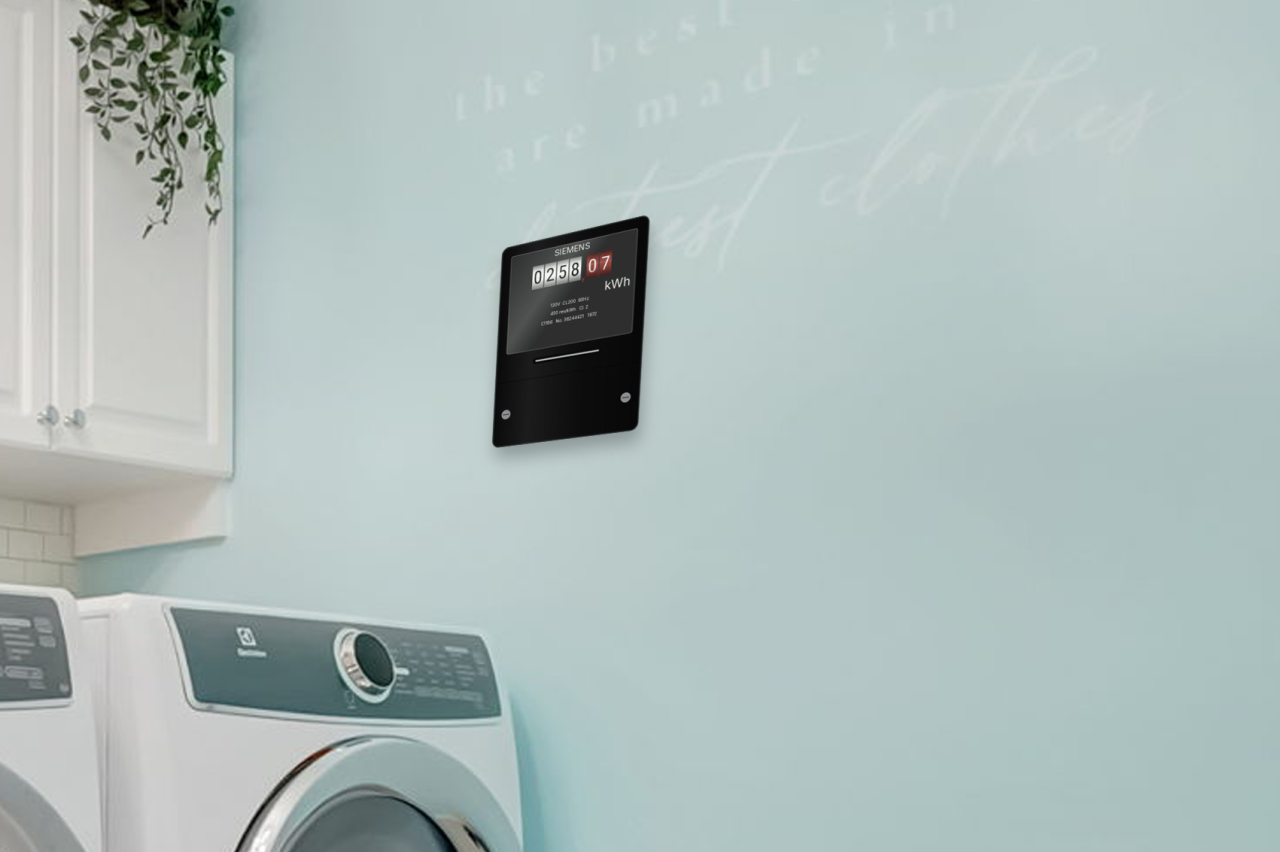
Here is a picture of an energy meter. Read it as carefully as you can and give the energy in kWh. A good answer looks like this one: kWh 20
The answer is kWh 258.07
